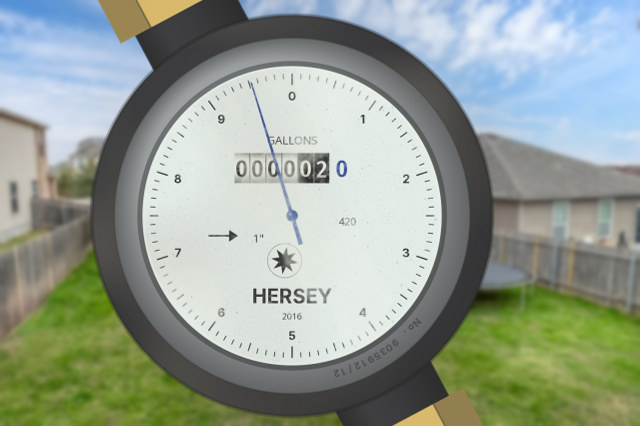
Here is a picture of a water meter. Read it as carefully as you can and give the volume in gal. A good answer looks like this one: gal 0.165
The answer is gal 19.5
